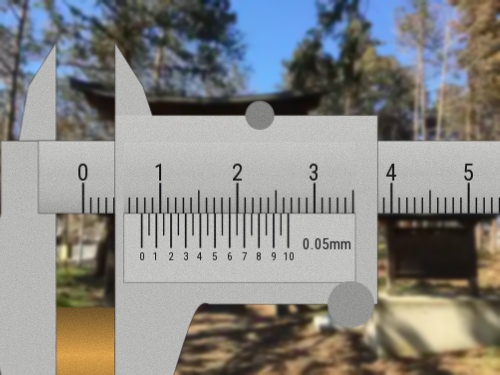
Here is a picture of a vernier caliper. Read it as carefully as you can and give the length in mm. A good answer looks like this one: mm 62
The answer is mm 7.6
